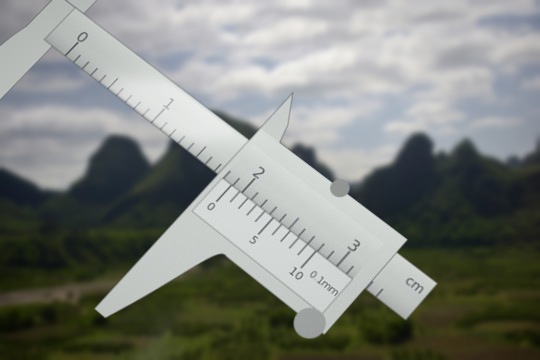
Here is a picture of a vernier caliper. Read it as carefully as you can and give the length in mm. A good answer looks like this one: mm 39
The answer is mm 18.9
